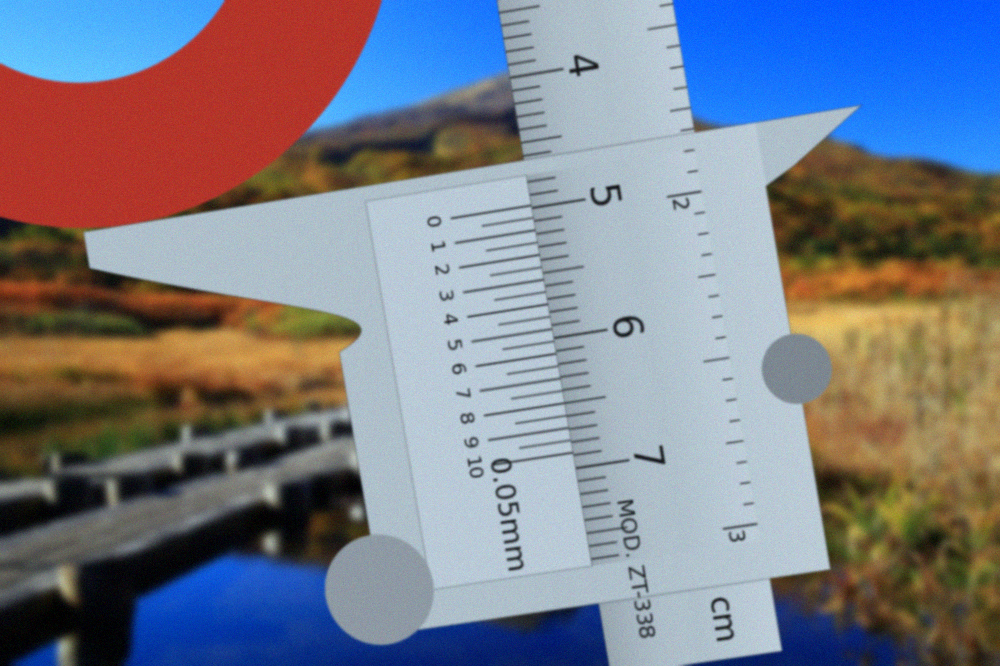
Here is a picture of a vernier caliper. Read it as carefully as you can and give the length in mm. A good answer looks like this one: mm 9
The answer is mm 49.8
